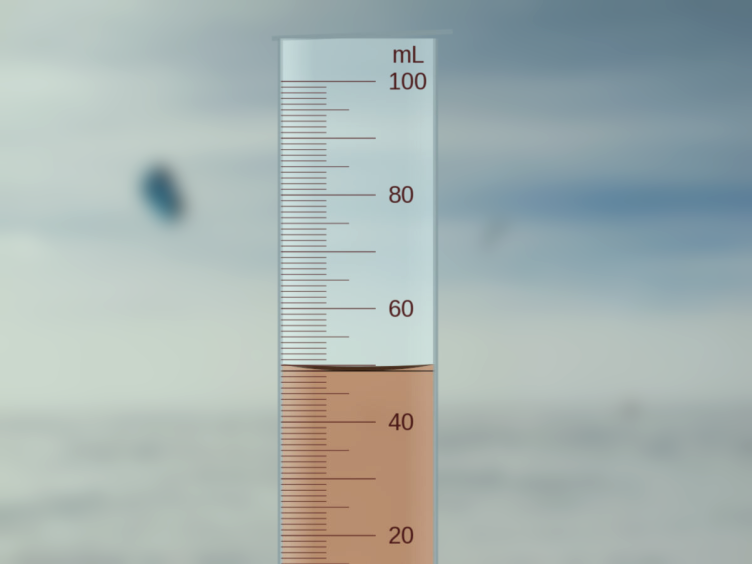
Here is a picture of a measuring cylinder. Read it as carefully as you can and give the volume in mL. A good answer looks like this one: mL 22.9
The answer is mL 49
